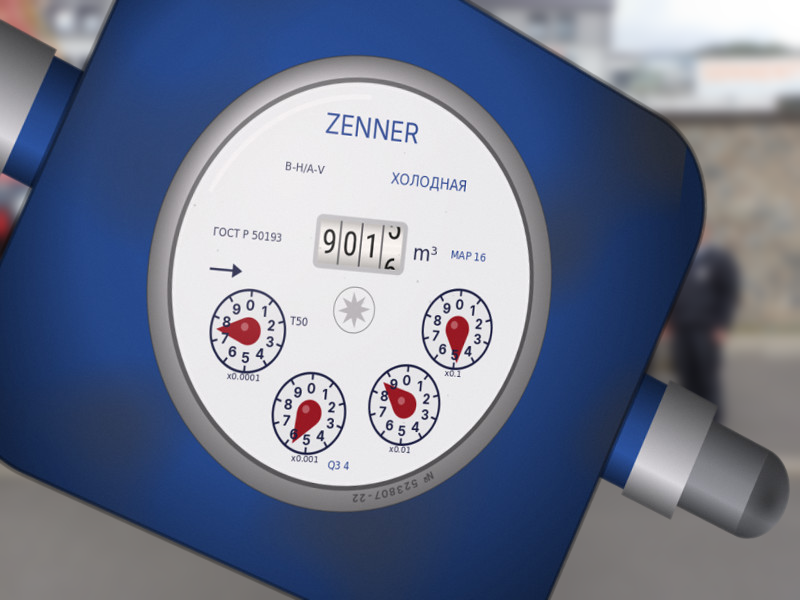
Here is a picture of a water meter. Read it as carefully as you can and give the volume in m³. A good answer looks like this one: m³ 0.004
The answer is m³ 9015.4857
